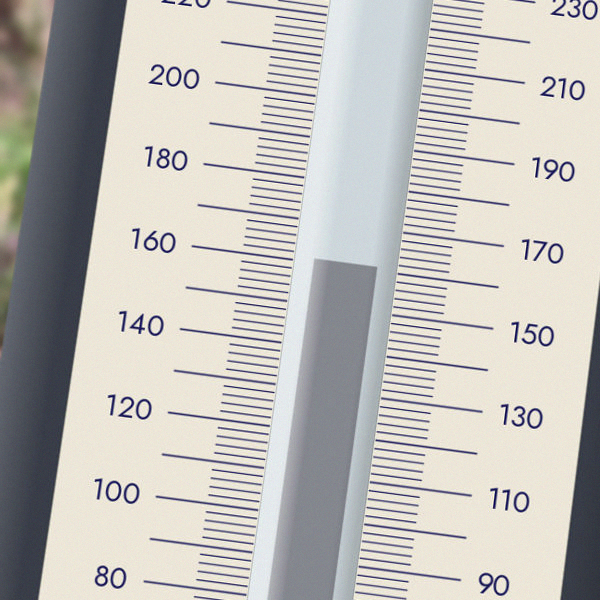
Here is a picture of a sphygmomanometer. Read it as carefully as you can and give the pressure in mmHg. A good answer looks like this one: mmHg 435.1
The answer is mmHg 161
